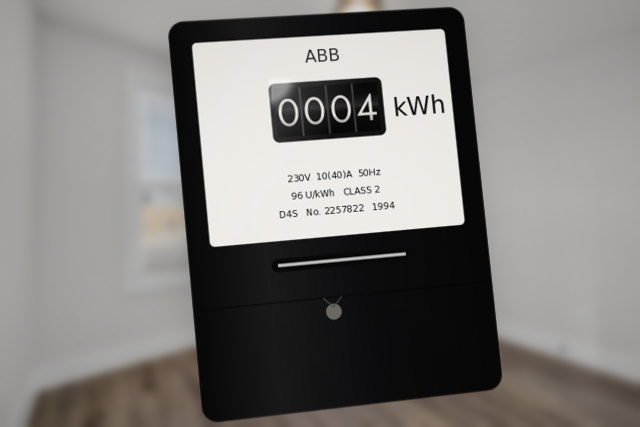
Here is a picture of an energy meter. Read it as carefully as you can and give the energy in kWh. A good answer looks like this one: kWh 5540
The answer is kWh 4
